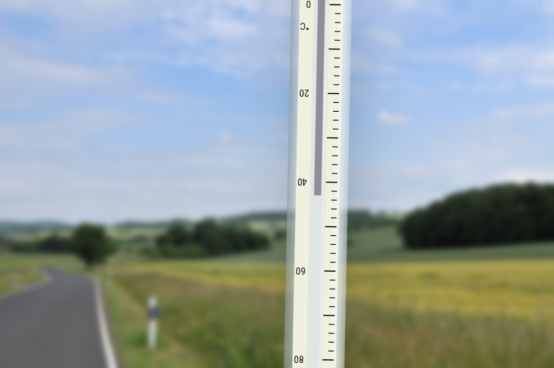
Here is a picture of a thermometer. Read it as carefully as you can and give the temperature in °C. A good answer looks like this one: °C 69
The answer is °C 43
